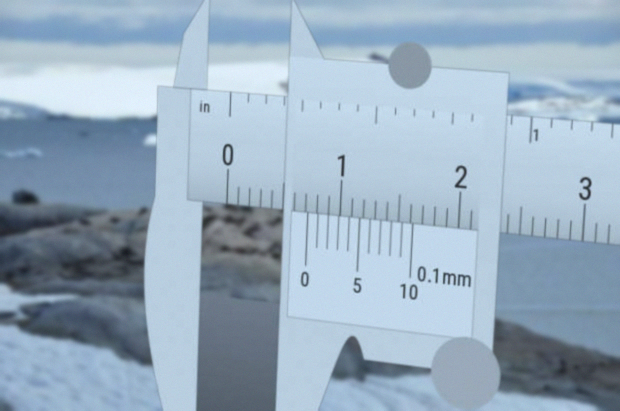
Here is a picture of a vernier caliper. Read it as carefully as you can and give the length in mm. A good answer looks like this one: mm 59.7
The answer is mm 7.2
